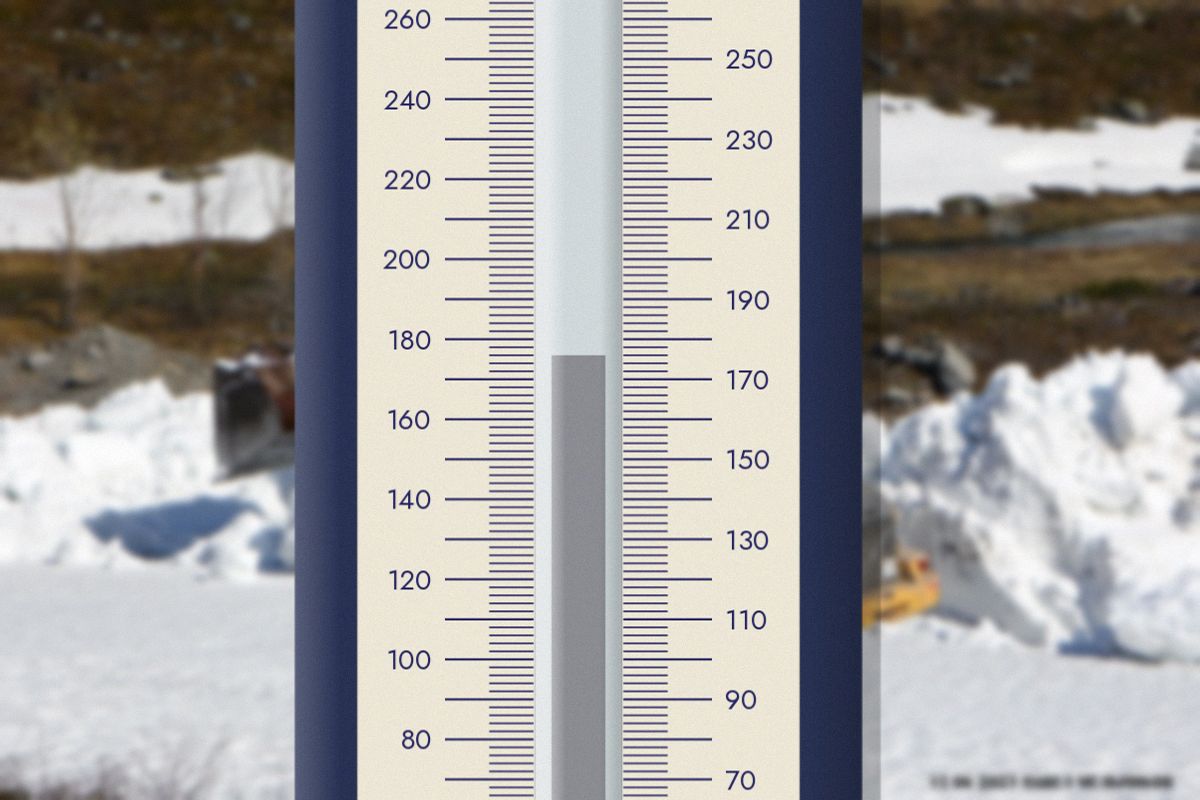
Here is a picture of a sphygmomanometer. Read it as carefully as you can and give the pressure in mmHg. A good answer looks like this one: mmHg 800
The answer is mmHg 176
